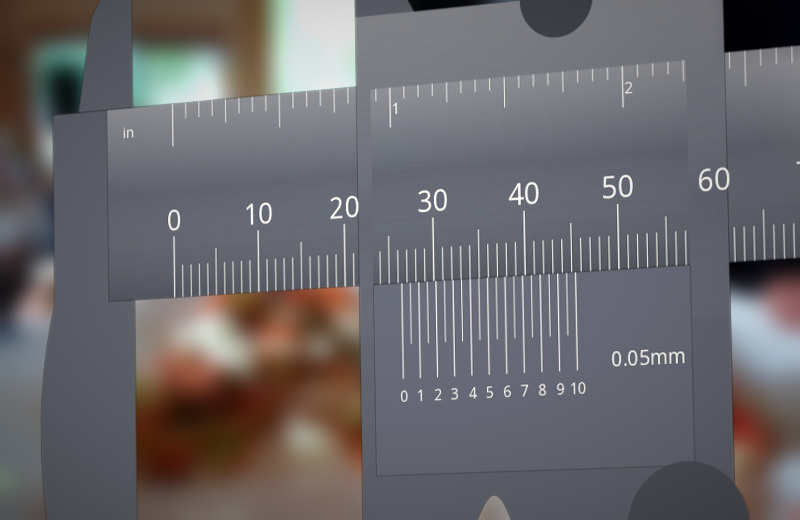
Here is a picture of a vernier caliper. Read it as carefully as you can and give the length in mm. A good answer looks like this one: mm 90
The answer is mm 26.4
